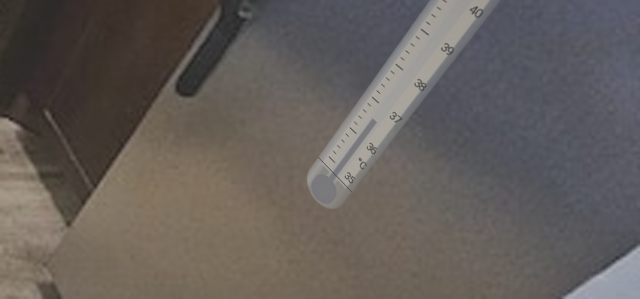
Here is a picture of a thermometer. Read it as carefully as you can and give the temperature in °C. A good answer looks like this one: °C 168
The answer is °C 36.6
